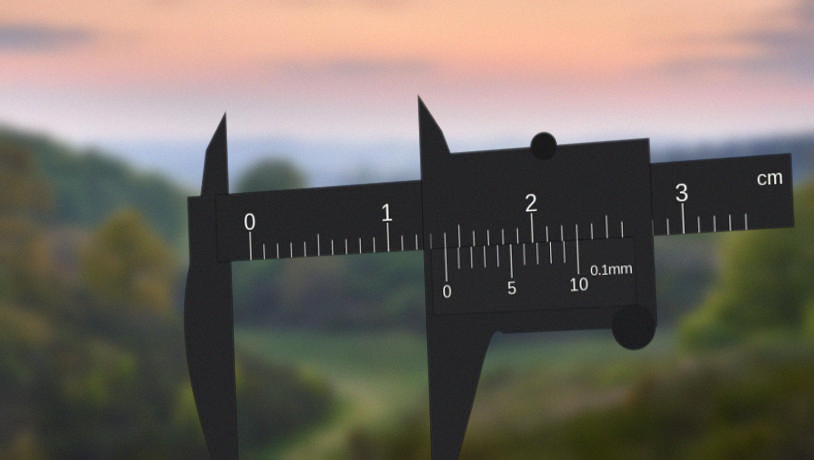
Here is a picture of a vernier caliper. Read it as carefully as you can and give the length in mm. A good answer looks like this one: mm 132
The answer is mm 14.0
